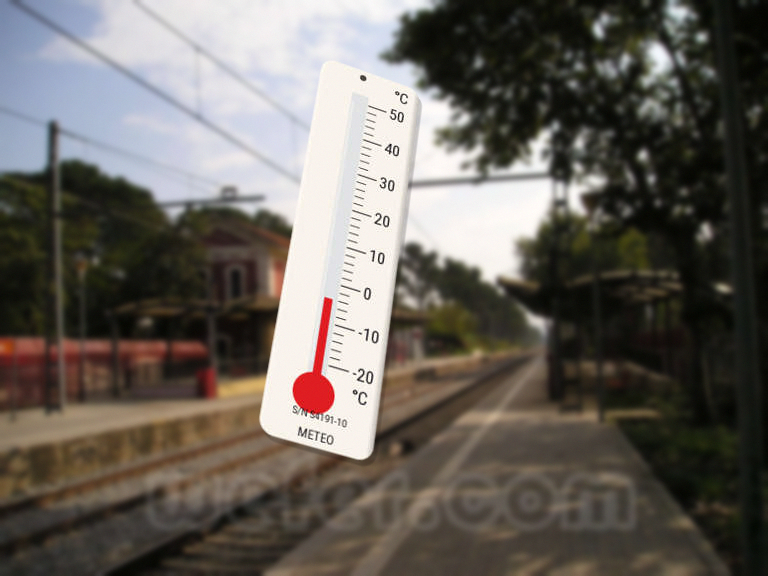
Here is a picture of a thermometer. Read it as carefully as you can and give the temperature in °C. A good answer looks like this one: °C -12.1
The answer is °C -4
